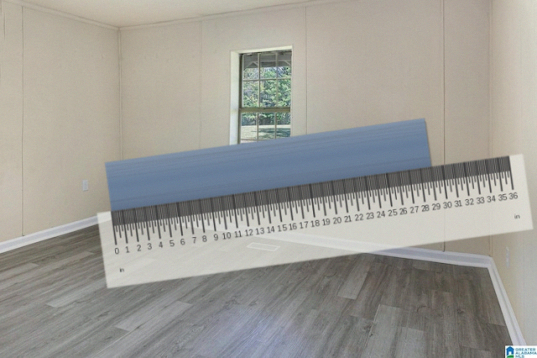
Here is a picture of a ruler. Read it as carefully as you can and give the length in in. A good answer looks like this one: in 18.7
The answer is in 29
